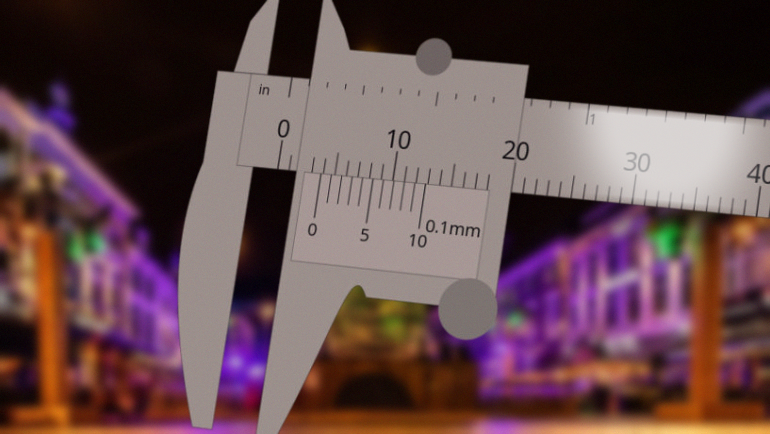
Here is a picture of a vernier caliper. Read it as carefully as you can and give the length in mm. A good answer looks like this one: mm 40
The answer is mm 3.8
